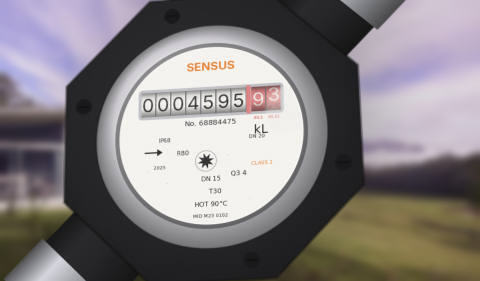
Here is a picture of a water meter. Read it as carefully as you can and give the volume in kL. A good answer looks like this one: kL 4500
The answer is kL 4595.93
